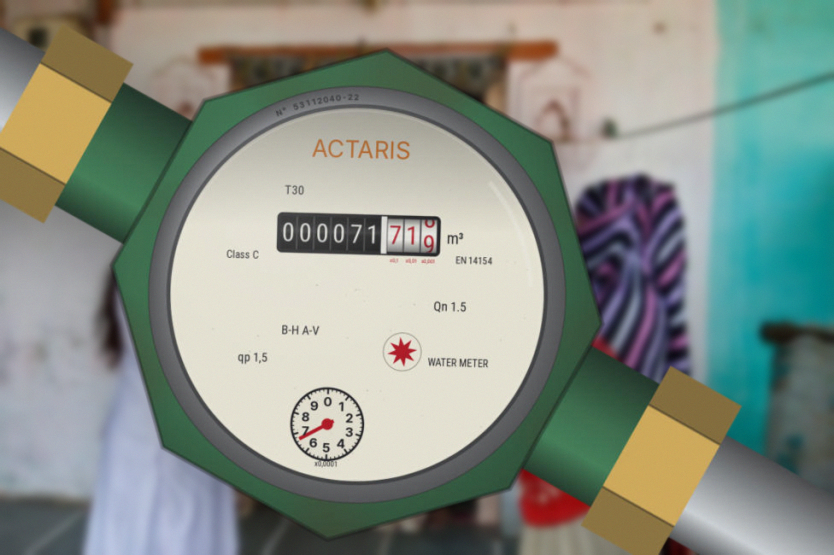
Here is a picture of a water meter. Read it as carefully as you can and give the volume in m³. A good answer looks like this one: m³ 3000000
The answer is m³ 71.7186
